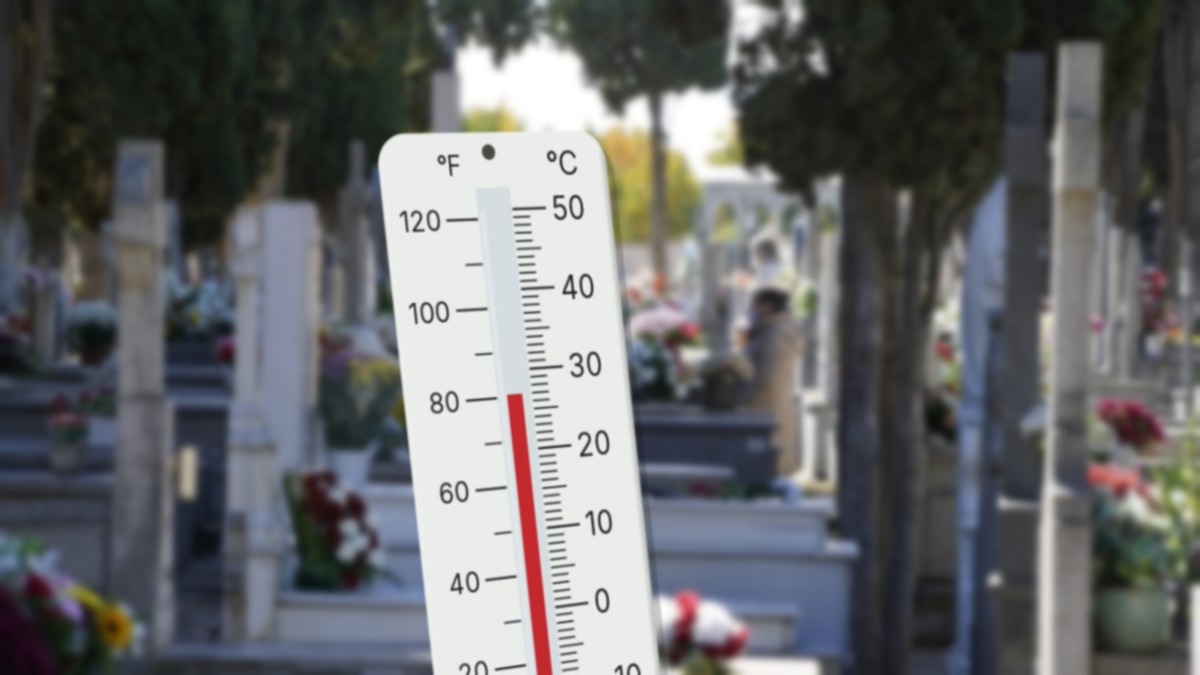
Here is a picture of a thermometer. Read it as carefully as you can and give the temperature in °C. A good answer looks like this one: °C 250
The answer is °C 27
